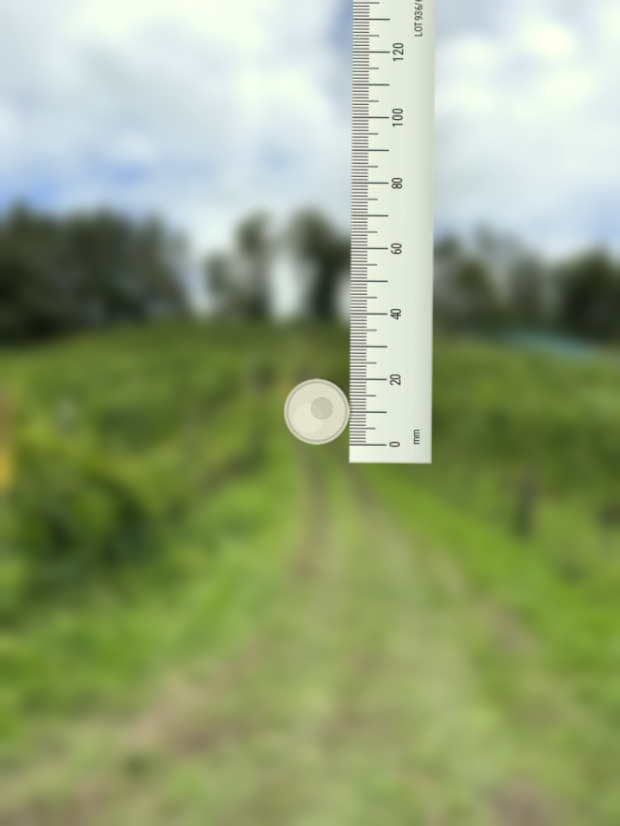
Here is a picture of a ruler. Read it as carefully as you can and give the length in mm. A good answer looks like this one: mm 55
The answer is mm 20
